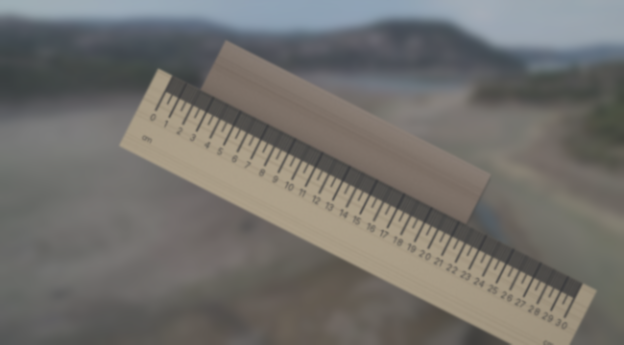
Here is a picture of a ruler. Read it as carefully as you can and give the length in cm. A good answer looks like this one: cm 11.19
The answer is cm 19.5
